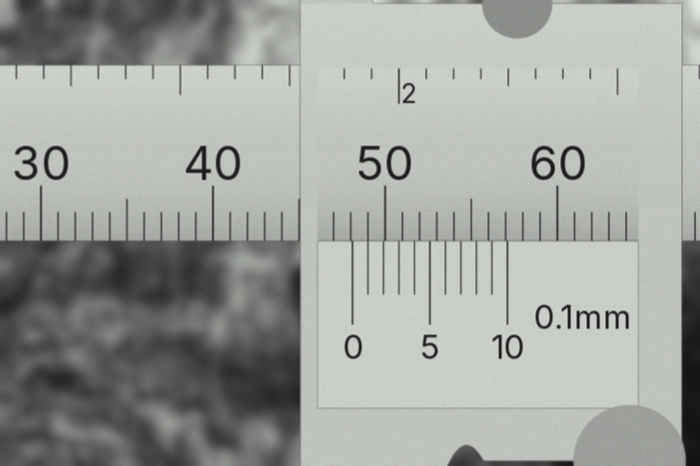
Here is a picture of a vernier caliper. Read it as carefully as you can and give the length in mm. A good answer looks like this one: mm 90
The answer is mm 48.1
